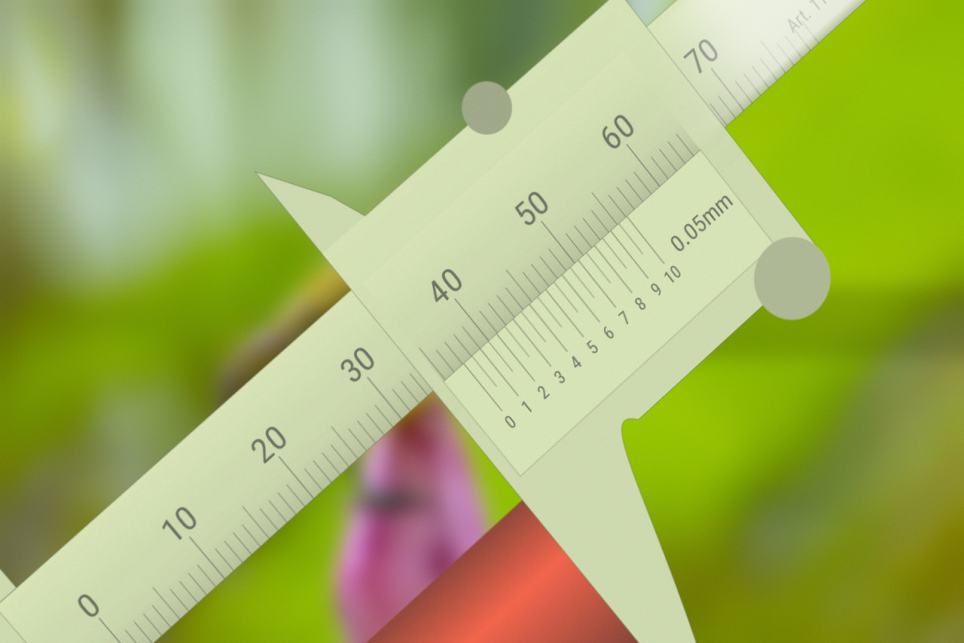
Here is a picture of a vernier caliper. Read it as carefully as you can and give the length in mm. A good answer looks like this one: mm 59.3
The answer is mm 37.1
